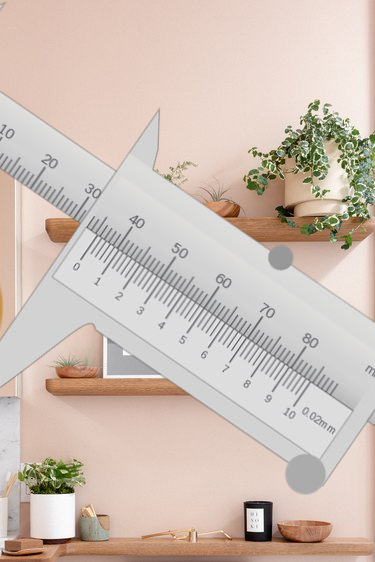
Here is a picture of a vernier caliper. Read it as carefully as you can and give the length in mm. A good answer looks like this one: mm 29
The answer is mm 35.5
